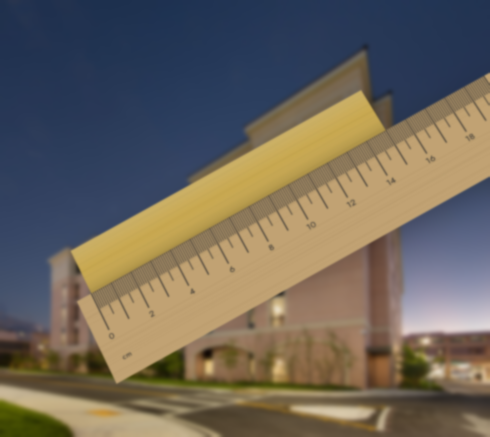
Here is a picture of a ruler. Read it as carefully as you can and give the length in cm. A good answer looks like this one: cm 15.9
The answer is cm 15
